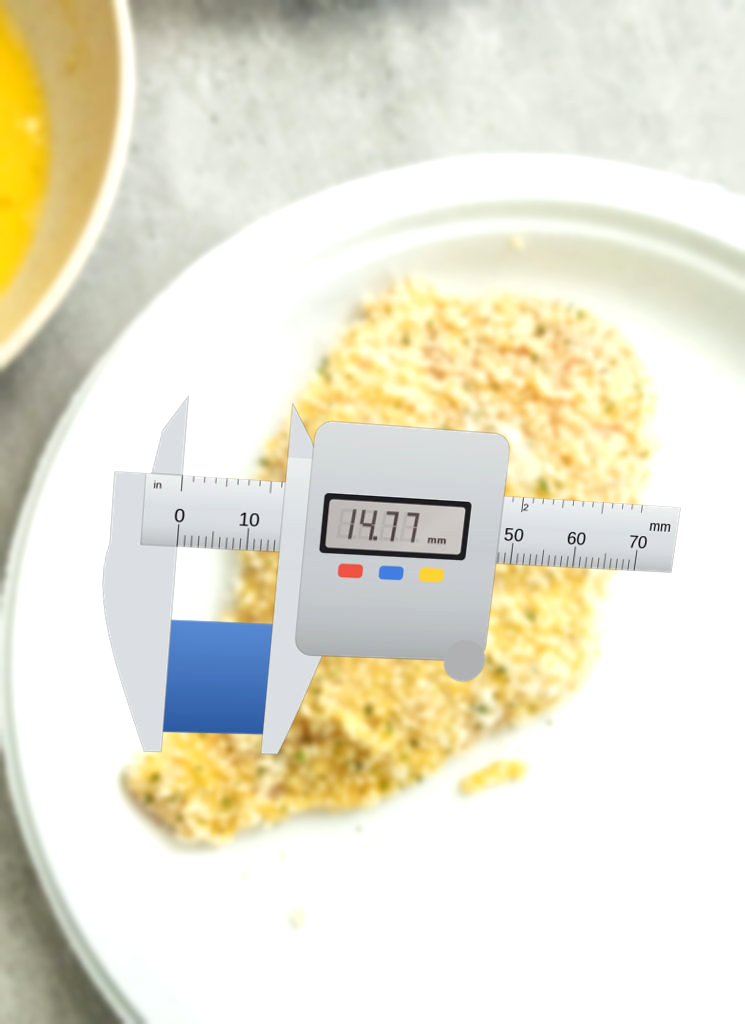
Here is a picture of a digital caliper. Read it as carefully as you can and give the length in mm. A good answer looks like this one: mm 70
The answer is mm 14.77
